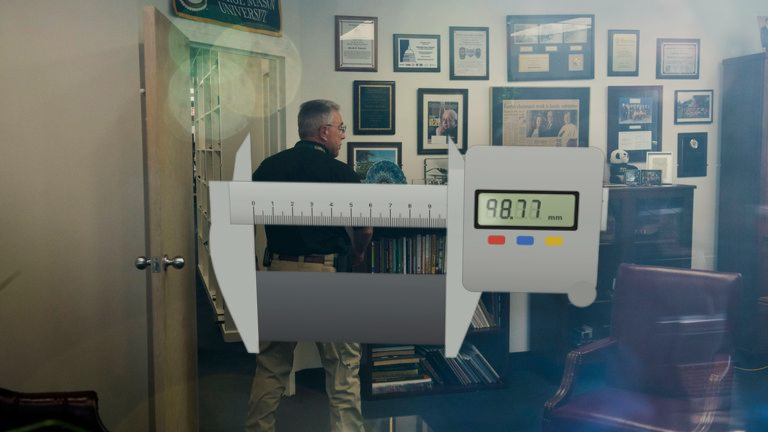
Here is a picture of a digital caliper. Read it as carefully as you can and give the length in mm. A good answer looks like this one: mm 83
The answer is mm 98.77
